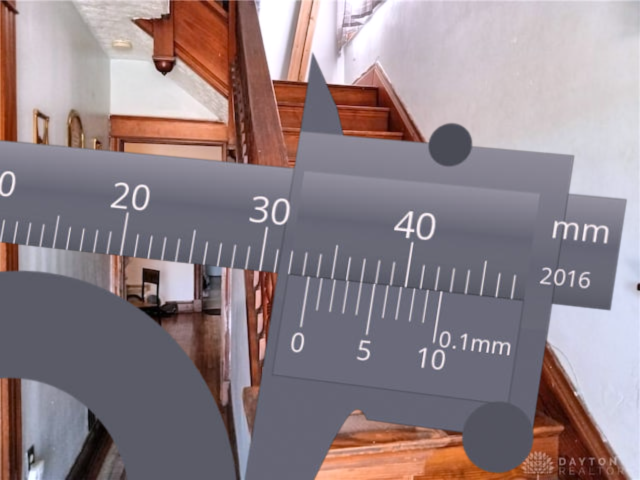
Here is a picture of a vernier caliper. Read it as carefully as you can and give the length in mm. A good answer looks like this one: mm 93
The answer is mm 33.4
